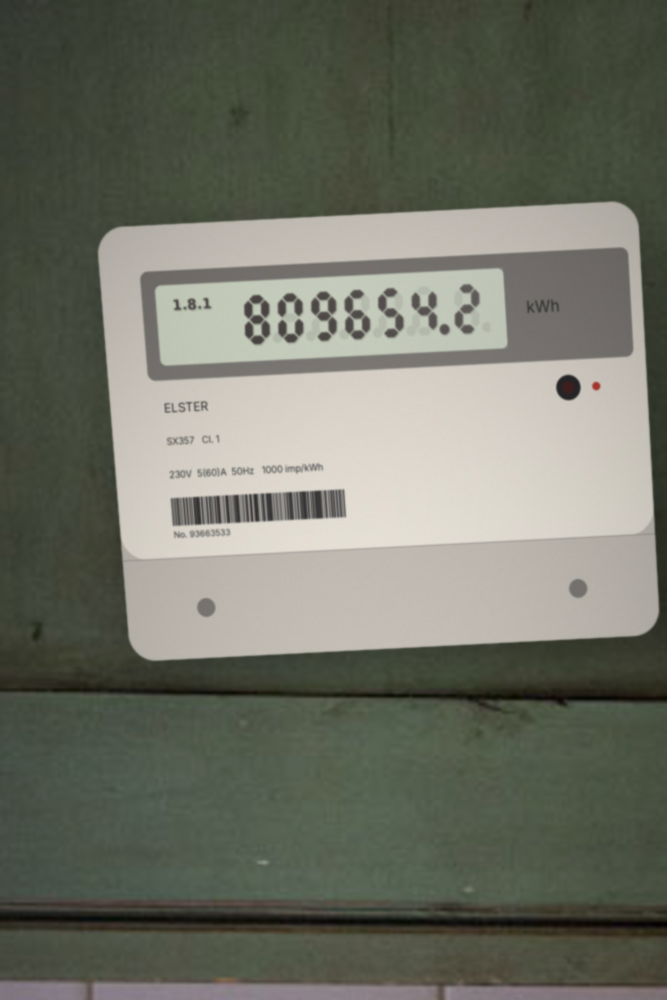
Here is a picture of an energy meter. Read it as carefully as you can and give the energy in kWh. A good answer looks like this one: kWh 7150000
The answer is kWh 809654.2
